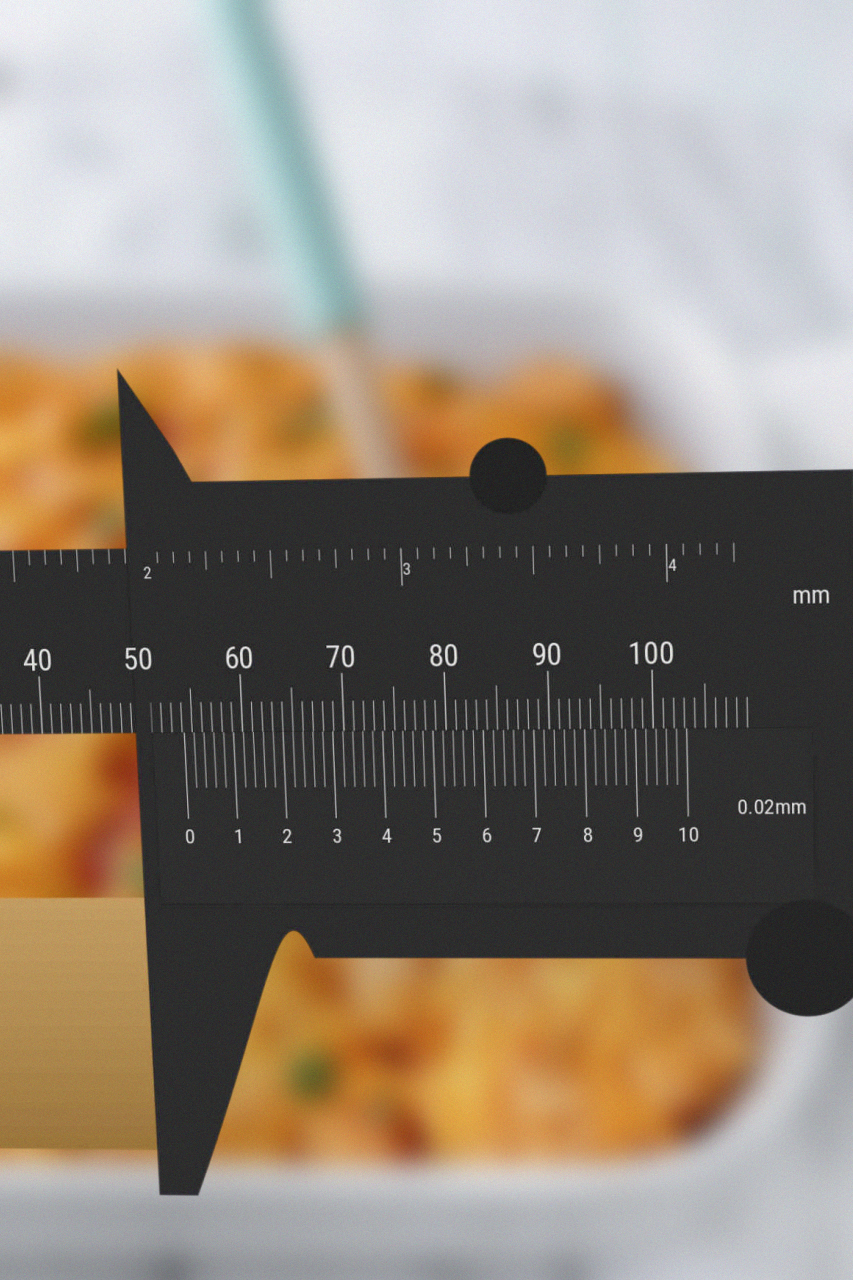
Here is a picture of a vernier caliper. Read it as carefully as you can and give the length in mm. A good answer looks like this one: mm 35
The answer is mm 54.2
